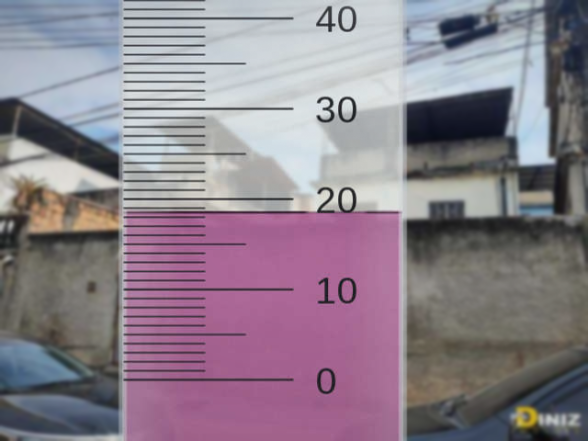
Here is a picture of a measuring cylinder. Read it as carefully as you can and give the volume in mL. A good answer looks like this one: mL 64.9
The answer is mL 18.5
